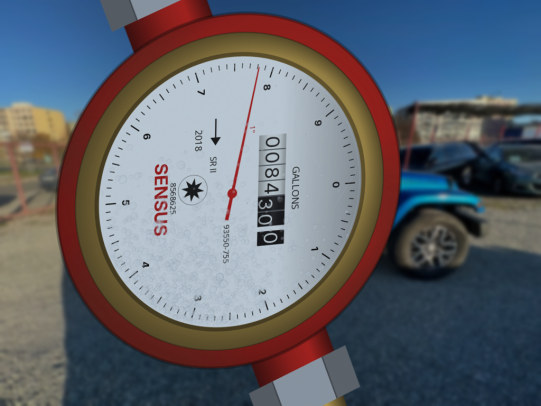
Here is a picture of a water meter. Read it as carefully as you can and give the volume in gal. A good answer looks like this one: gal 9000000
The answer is gal 84297.8
